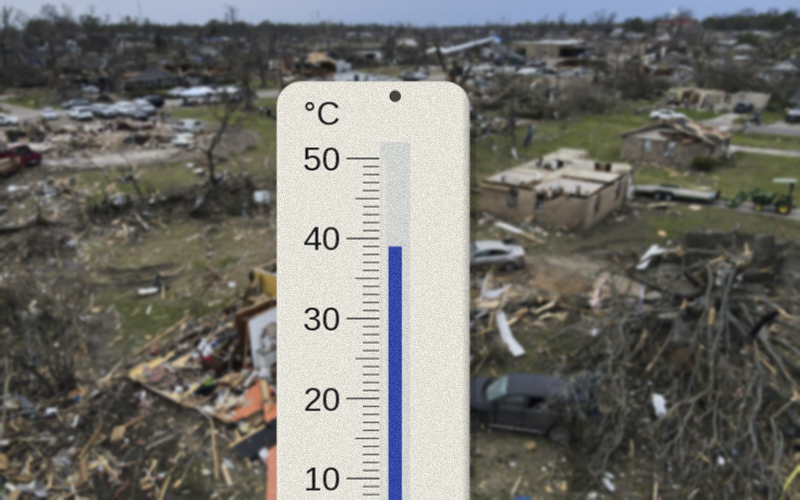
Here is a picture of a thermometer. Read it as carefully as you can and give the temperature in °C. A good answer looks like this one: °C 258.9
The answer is °C 39
